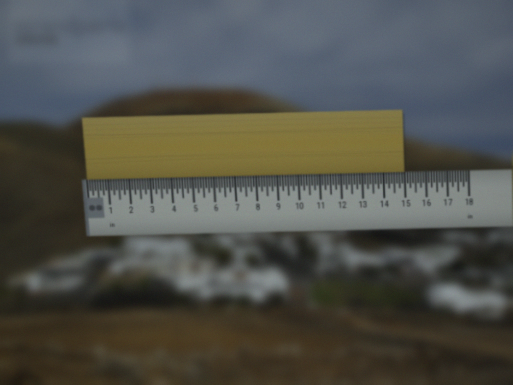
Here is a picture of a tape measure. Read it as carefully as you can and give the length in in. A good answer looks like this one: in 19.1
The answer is in 15
